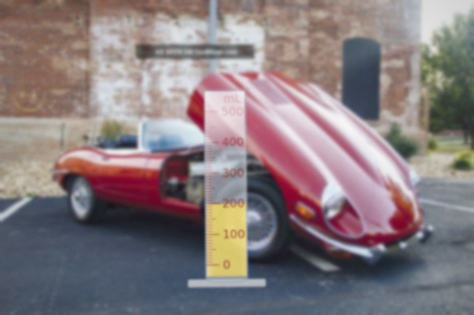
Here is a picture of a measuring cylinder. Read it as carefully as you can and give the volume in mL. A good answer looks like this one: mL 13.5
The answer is mL 200
